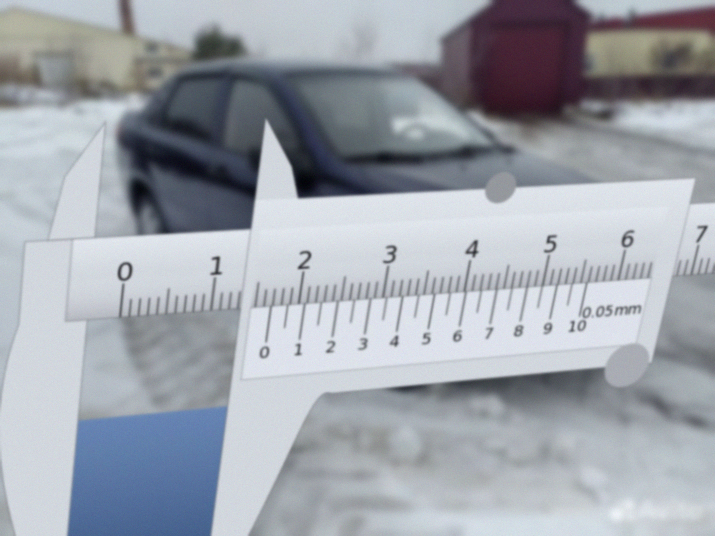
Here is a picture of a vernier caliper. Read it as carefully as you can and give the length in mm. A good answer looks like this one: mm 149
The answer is mm 16.8
